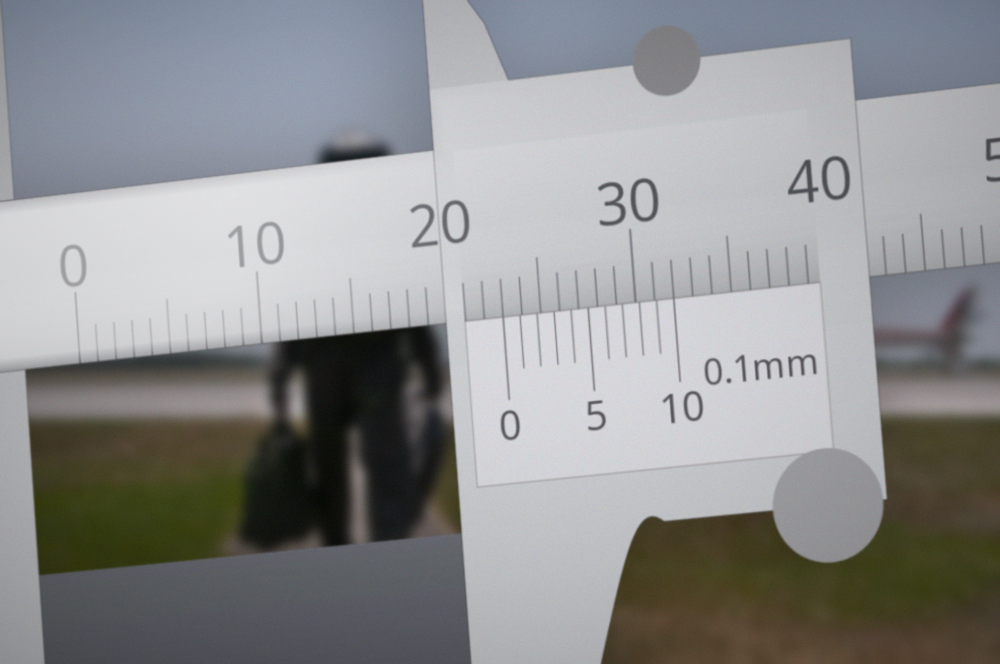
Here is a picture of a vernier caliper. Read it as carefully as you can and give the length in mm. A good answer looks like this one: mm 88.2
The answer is mm 23.0
